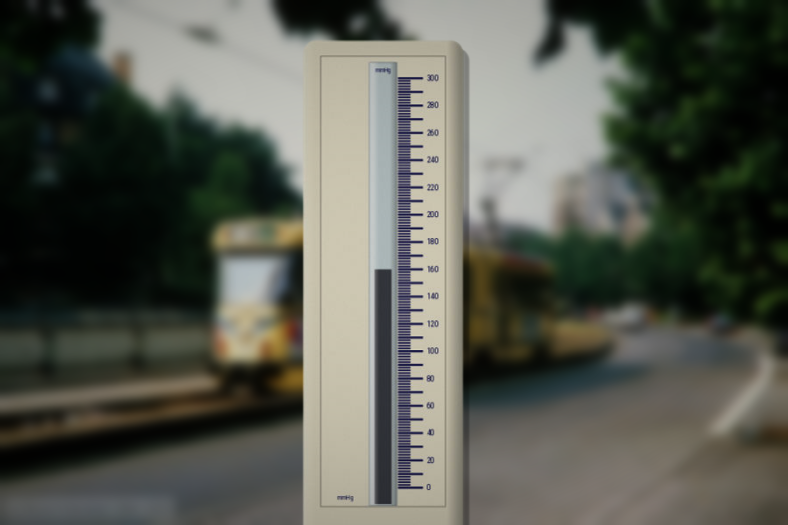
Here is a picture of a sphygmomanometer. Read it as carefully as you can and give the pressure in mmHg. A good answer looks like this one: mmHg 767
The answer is mmHg 160
